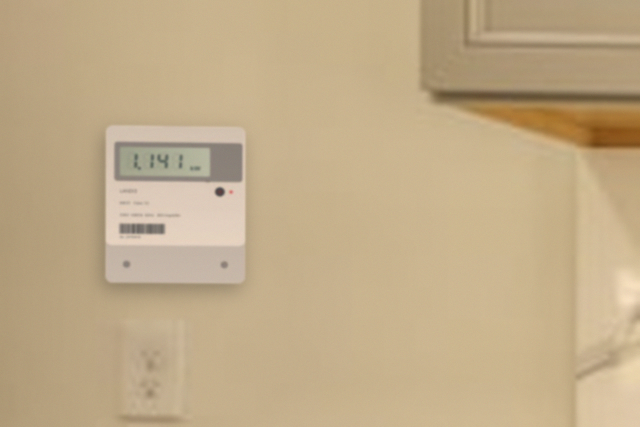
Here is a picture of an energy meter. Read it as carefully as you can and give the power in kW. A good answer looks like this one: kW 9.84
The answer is kW 1.141
